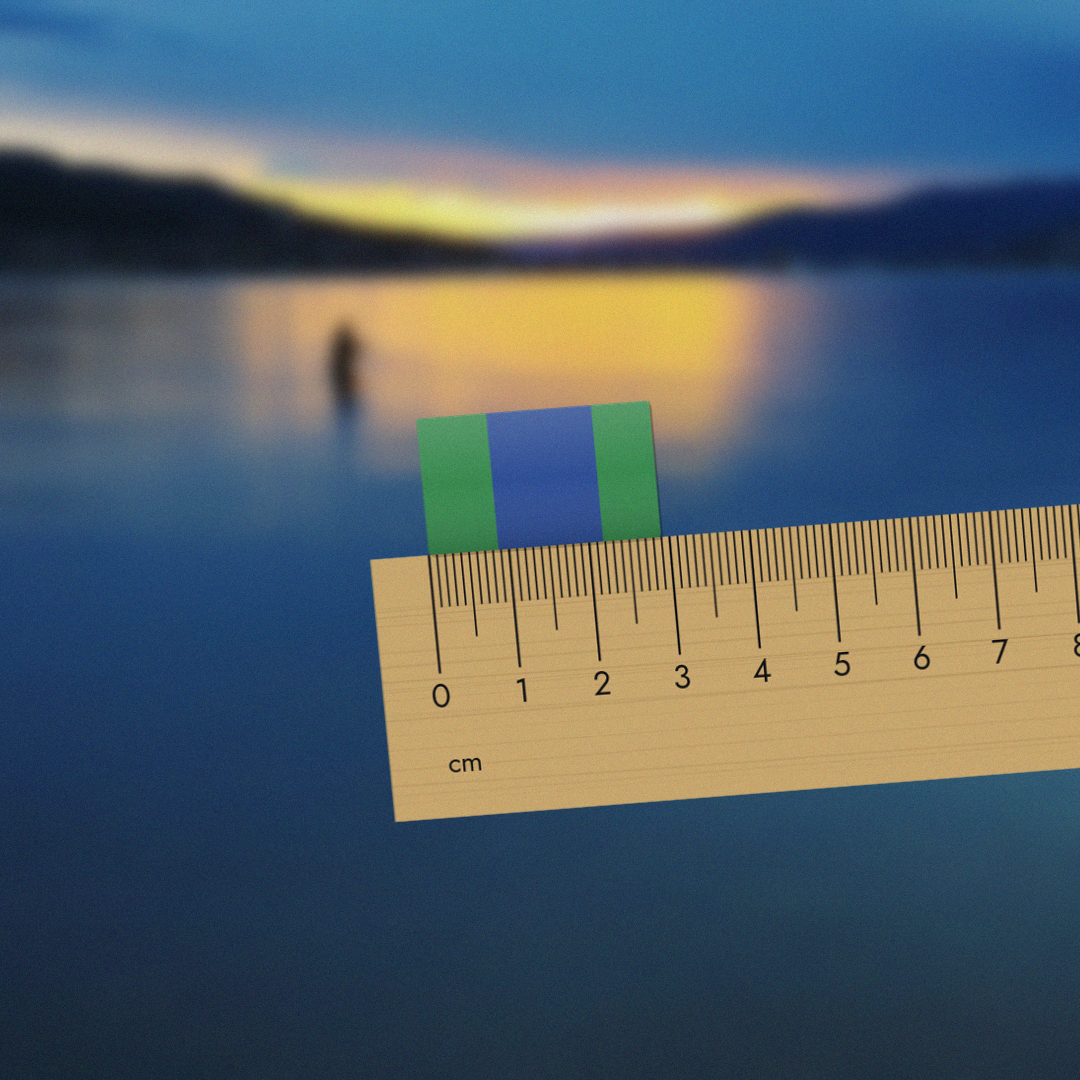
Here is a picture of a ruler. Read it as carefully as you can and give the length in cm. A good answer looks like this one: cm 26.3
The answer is cm 2.9
